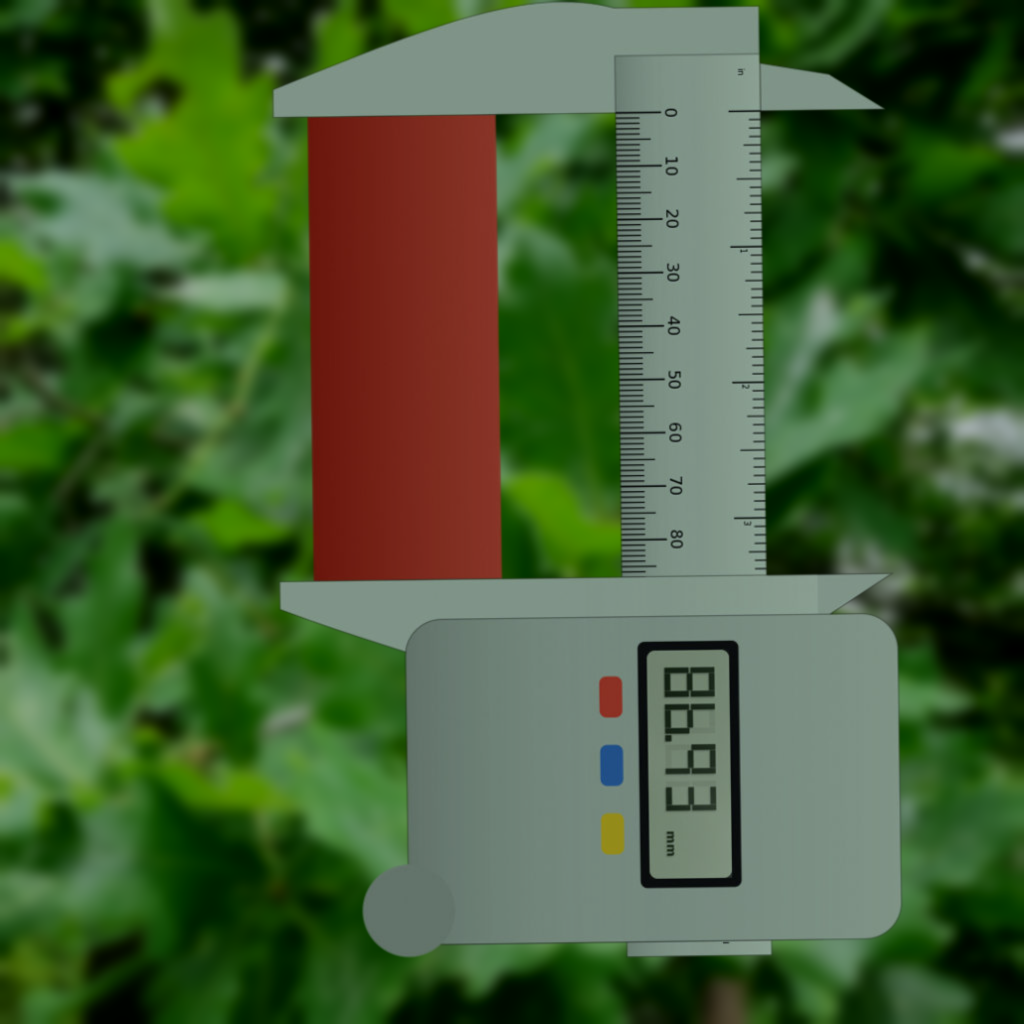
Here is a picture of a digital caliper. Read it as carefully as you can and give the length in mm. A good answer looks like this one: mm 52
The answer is mm 86.93
